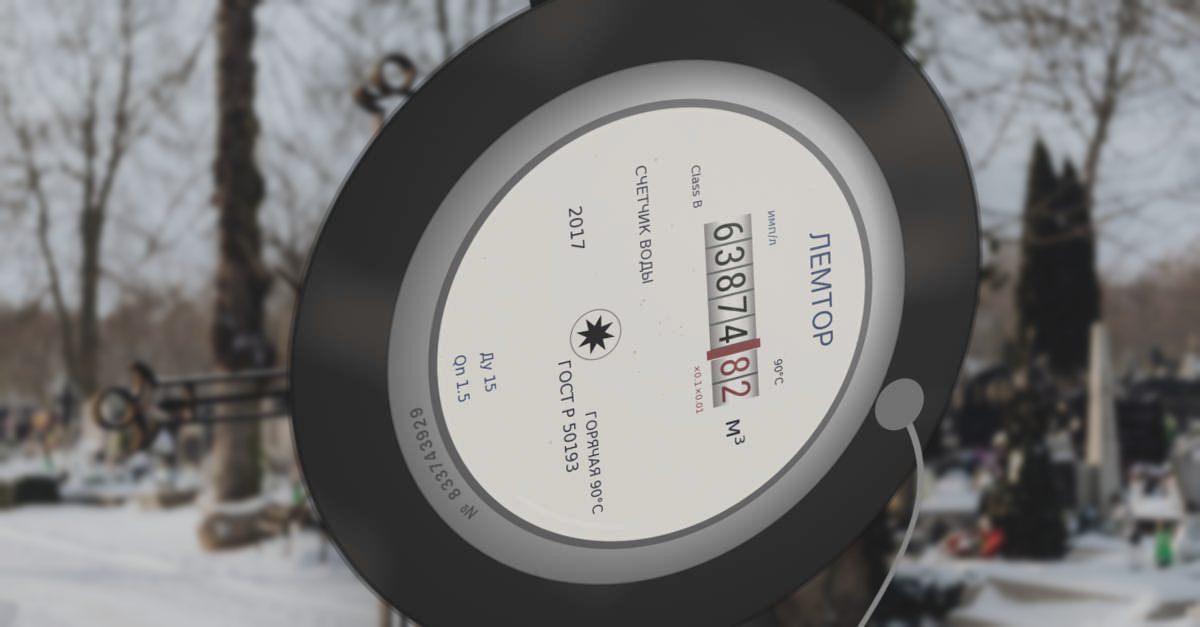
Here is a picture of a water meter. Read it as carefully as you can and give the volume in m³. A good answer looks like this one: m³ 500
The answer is m³ 63874.82
